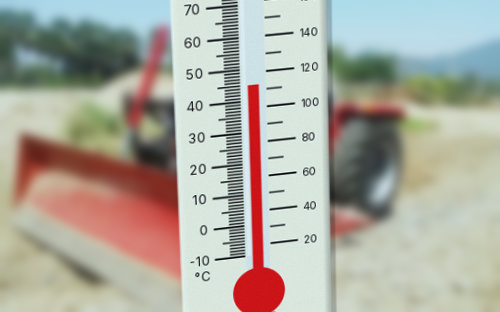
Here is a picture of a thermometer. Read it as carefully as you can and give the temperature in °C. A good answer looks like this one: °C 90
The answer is °C 45
